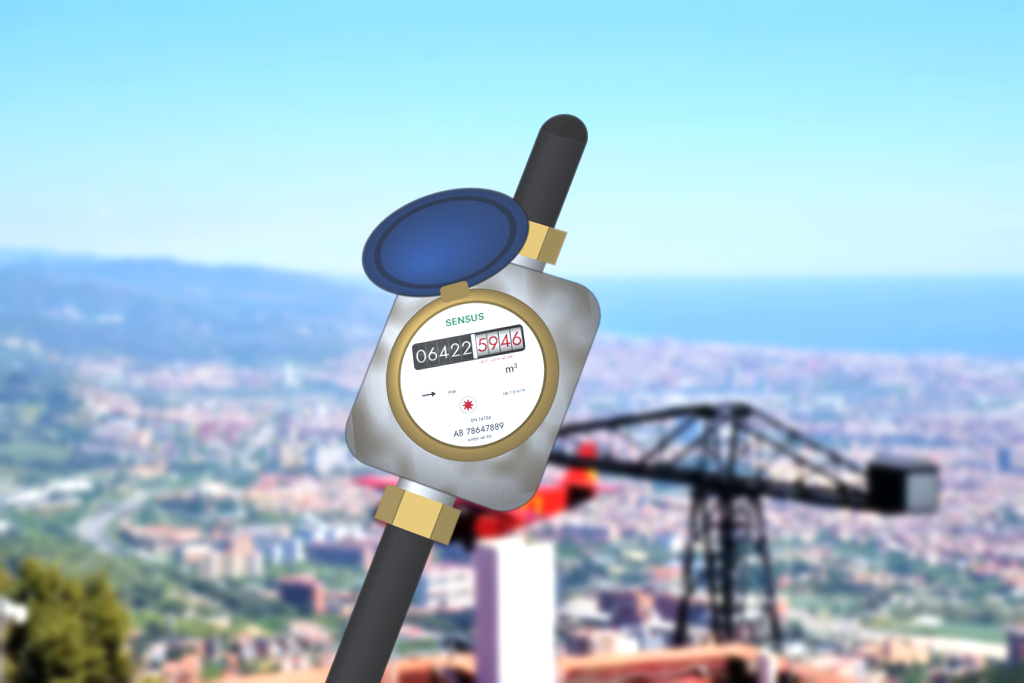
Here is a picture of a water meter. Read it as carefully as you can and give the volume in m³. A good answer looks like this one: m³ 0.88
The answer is m³ 6422.5946
